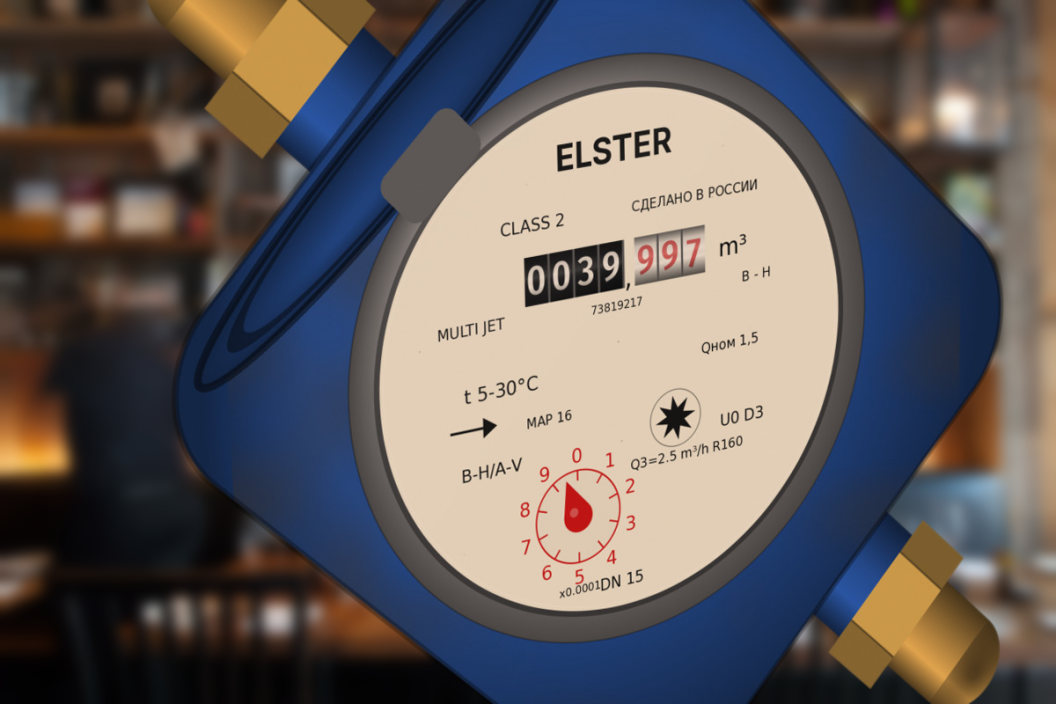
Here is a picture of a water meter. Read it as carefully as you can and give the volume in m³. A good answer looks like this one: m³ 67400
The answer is m³ 39.9969
